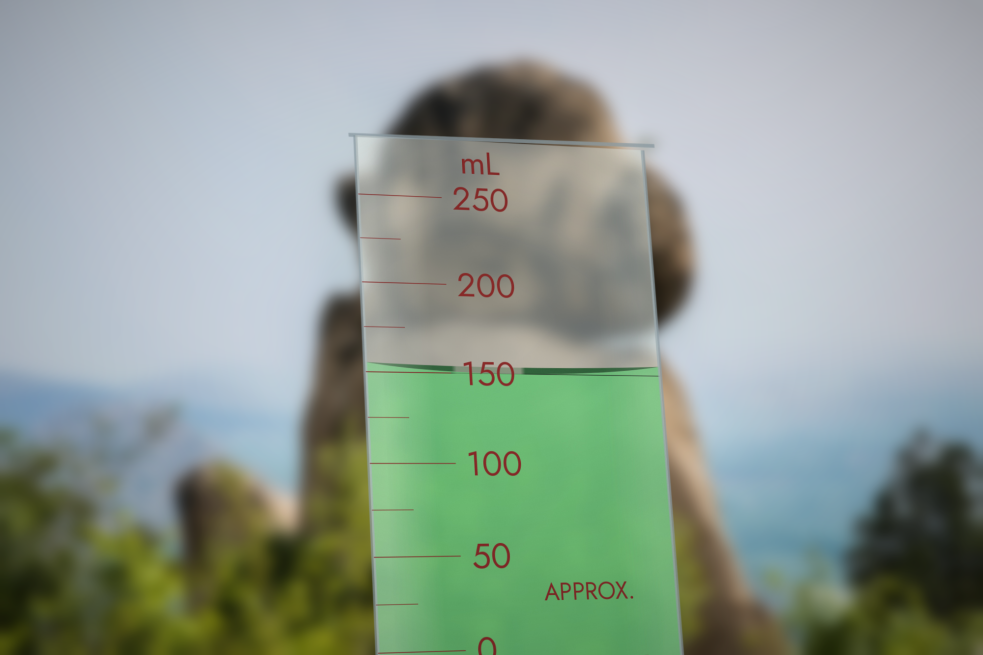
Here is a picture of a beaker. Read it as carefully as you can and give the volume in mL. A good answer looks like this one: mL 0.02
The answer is mL 150
